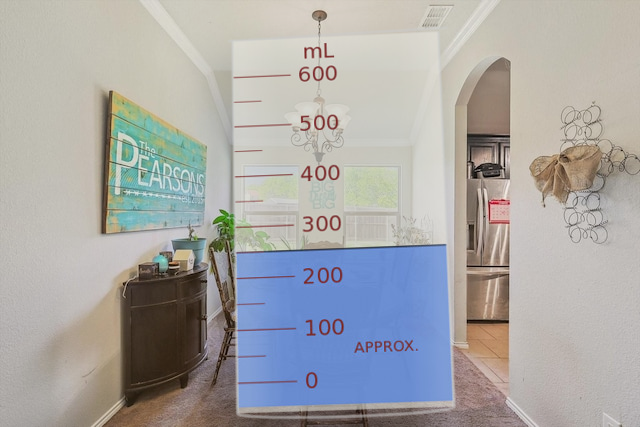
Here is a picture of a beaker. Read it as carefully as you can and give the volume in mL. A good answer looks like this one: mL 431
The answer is mL 250
